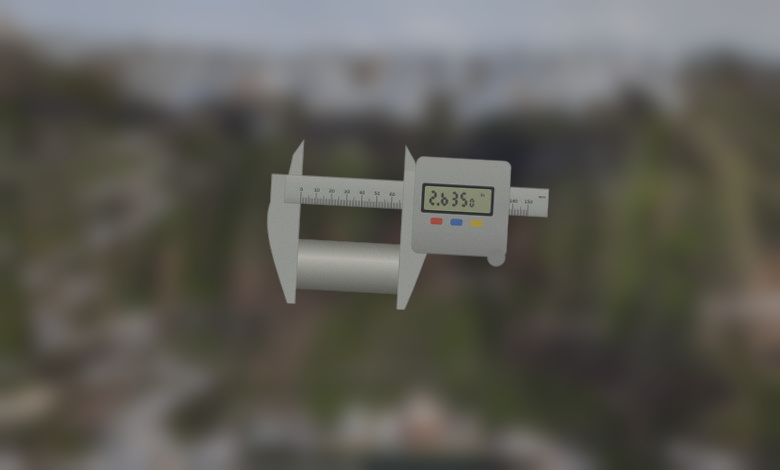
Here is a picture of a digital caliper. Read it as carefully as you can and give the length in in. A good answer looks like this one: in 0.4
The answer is in 2.6350
